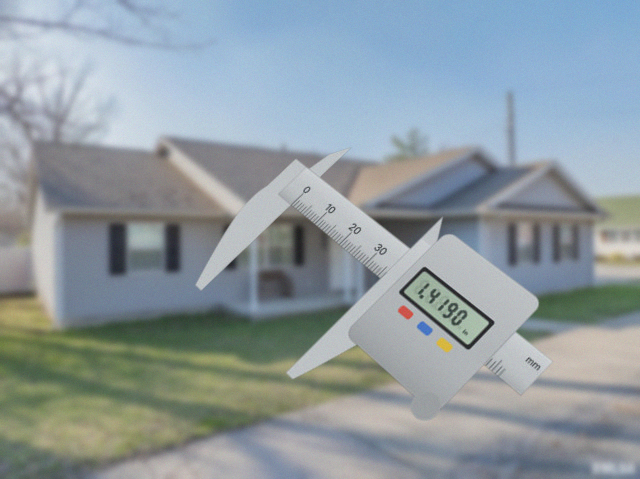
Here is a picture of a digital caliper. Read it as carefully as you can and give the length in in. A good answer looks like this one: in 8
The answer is in 1.4190
